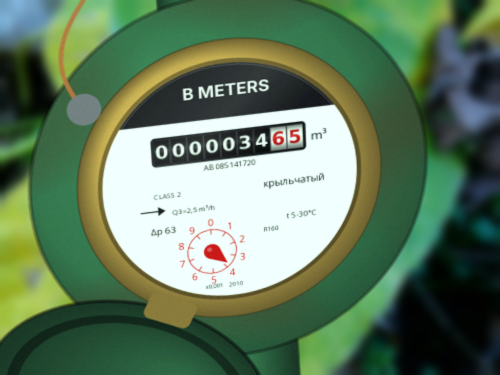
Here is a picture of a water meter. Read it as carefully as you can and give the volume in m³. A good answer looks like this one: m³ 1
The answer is m³ 34.653
